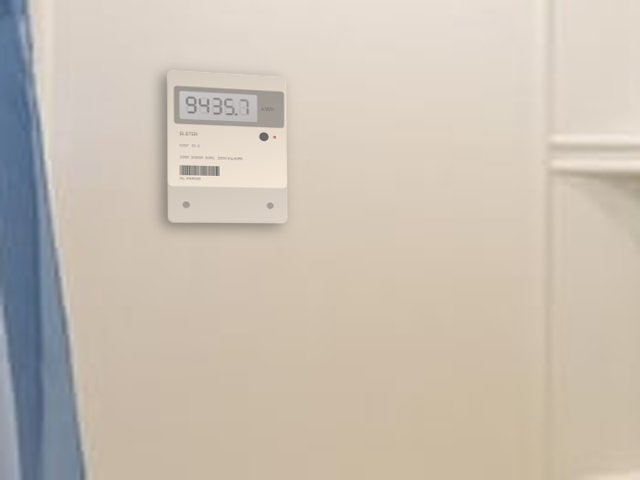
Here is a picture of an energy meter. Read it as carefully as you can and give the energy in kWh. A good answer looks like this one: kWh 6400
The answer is kWh 9435.7
